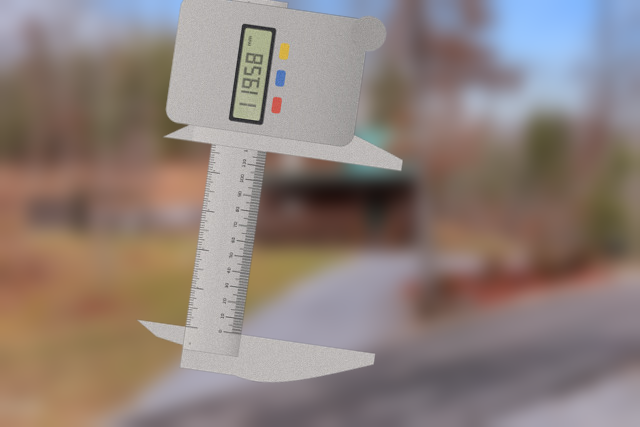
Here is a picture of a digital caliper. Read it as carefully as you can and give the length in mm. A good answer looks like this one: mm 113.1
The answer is mm 119.58
